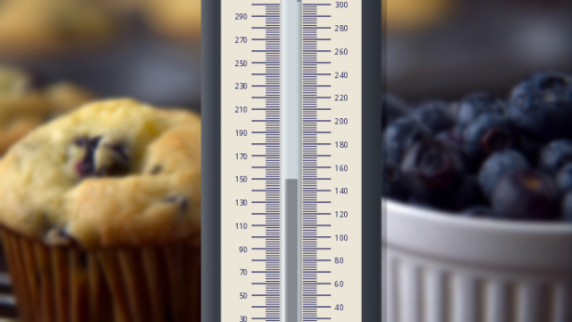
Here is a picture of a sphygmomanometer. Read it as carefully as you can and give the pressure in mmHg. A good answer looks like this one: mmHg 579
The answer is mmHg 150
